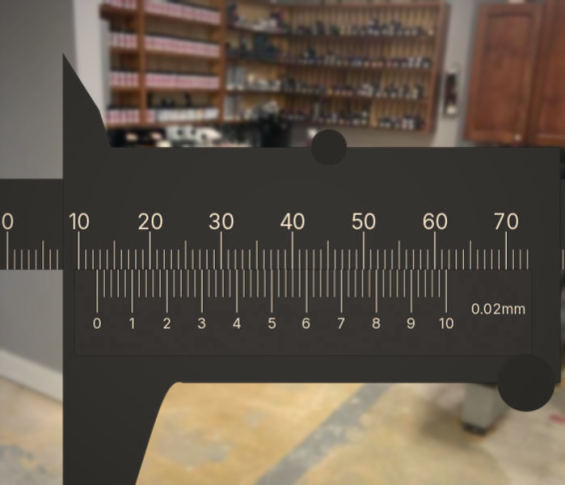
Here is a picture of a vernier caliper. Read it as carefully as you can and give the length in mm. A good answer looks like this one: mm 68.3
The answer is mm 12.6
